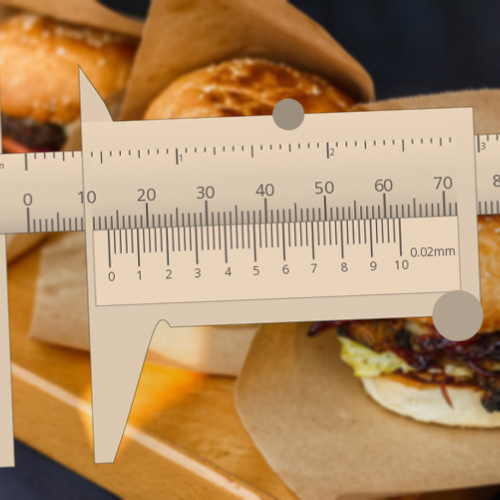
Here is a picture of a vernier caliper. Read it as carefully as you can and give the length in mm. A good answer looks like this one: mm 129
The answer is mm 13.4
